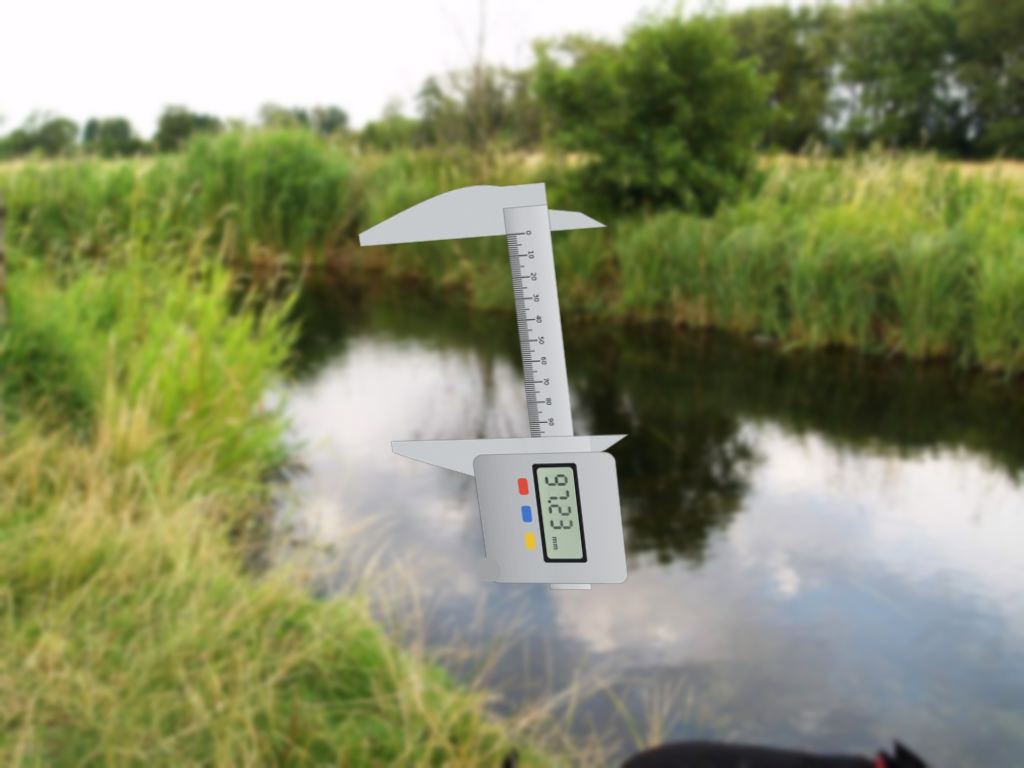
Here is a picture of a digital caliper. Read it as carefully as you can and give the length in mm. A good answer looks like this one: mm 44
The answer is mm 97.23
